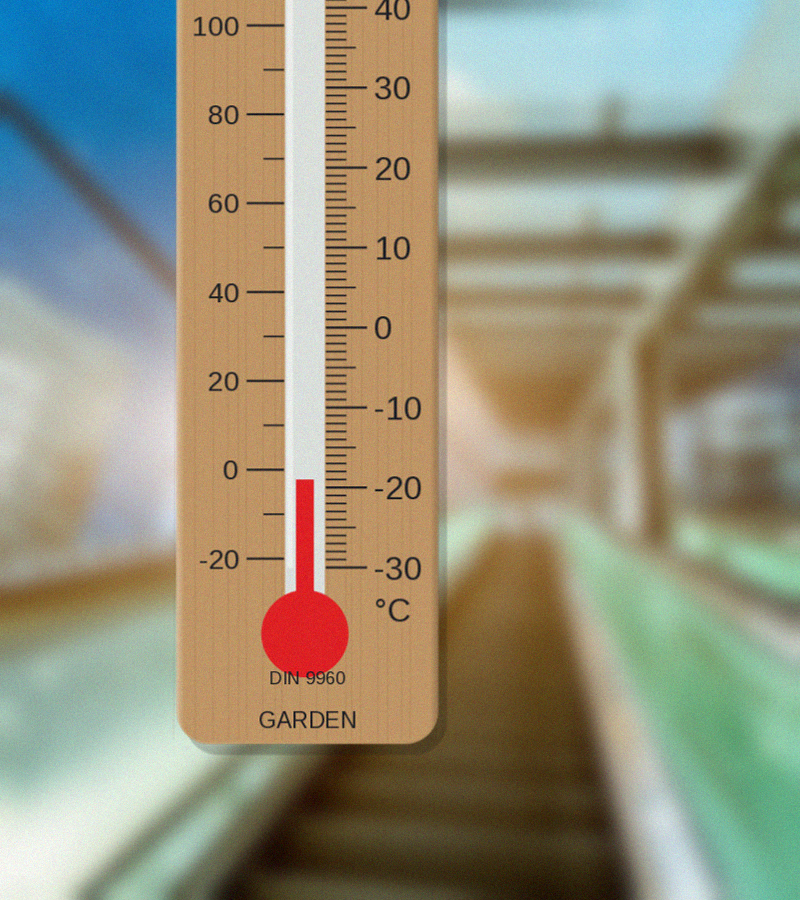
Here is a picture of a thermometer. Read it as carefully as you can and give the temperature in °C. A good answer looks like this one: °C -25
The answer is °C -19
